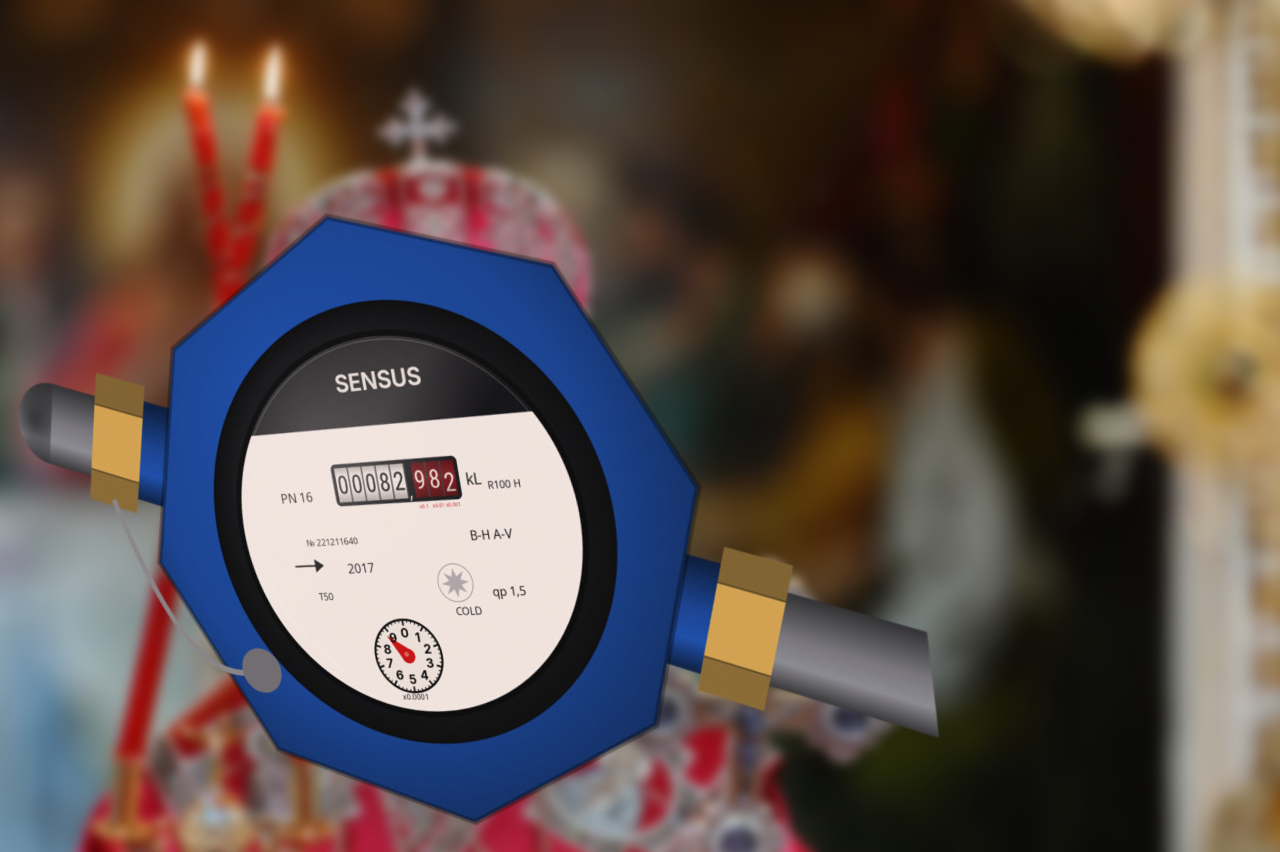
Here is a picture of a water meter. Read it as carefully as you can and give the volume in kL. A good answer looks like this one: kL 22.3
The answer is kL 82.9818
